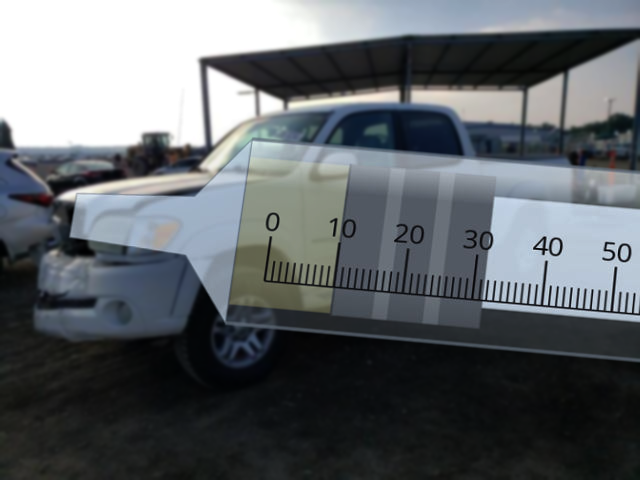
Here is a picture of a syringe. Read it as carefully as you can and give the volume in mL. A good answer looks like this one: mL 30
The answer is mL 10
